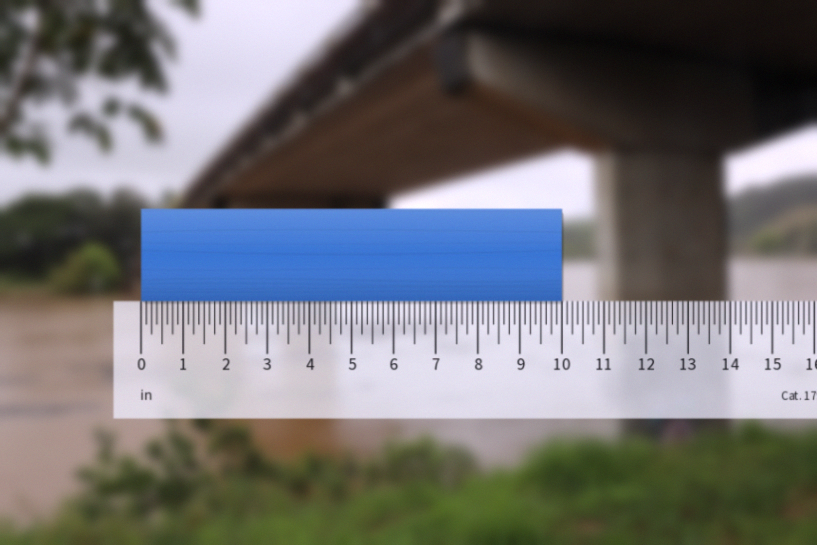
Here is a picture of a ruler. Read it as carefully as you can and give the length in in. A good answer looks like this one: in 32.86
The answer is in 10
